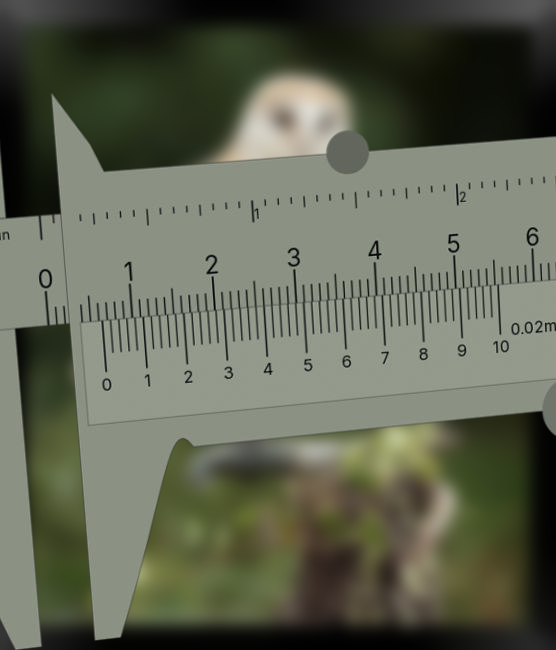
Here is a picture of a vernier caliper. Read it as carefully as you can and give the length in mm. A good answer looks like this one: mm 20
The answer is mm 6.4
